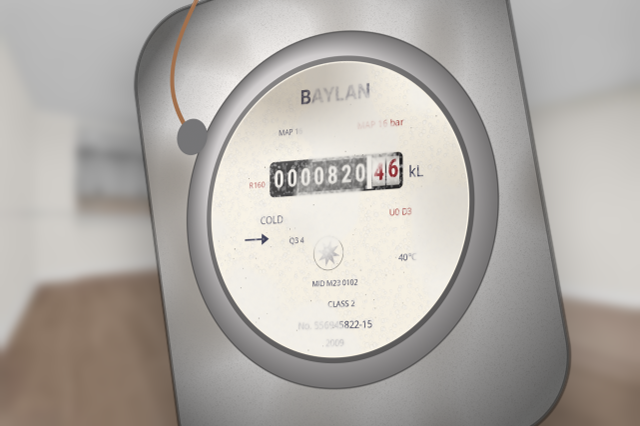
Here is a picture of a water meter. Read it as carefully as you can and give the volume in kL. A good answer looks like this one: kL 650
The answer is kL 820.46
